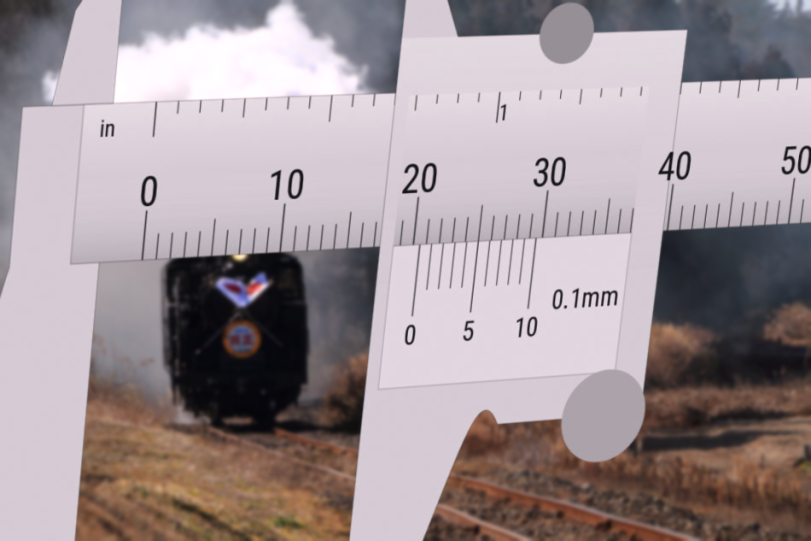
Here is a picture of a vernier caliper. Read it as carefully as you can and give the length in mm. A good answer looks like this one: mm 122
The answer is mm 20.5
